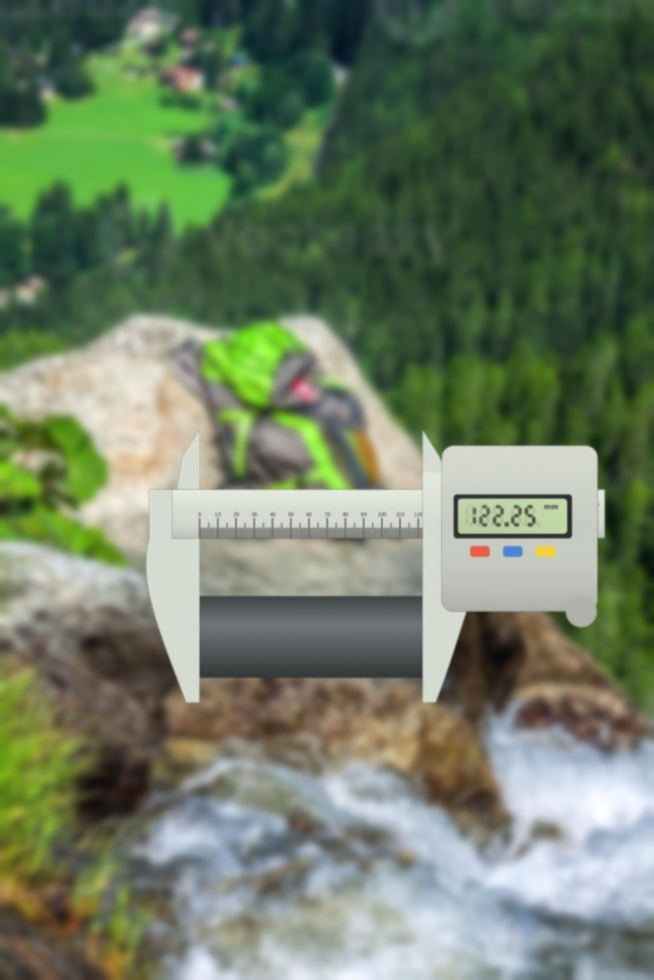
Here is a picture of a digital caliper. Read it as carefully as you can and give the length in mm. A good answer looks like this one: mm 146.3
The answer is mm 122.25
